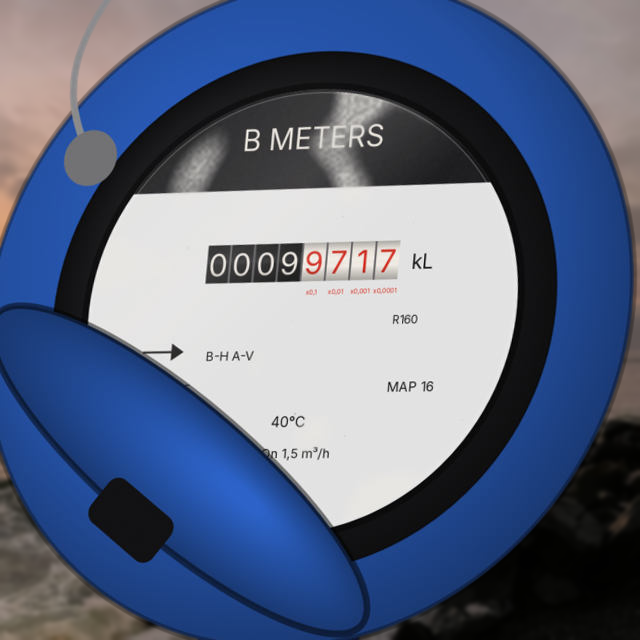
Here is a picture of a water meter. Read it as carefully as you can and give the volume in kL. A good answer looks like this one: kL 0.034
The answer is kL 9.9717
